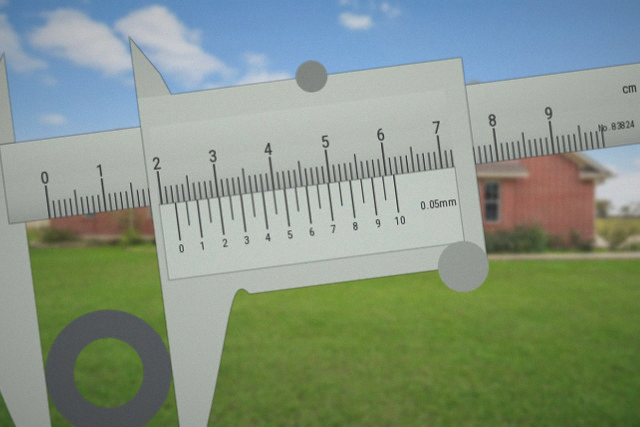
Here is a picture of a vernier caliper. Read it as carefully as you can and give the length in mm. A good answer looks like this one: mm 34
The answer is mm 22.4
